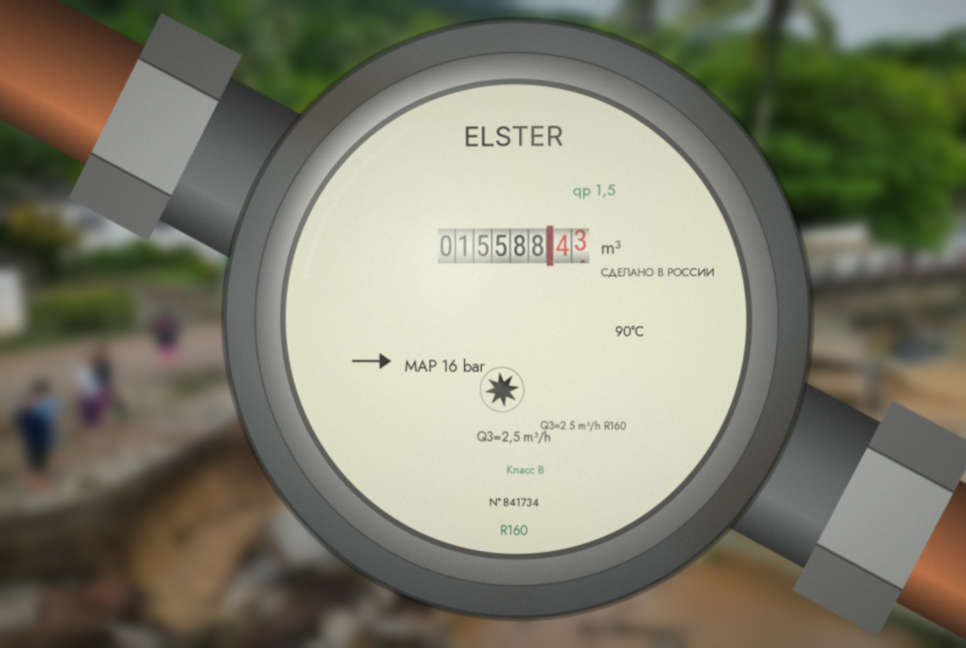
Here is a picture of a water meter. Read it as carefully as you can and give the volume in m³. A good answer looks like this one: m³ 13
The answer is m³ 15588.43
